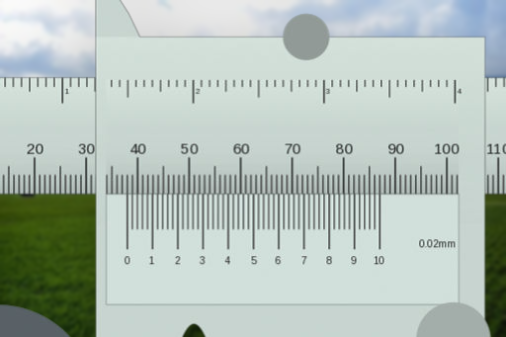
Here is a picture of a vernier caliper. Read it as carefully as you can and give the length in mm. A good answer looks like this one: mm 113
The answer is mm 38.0
